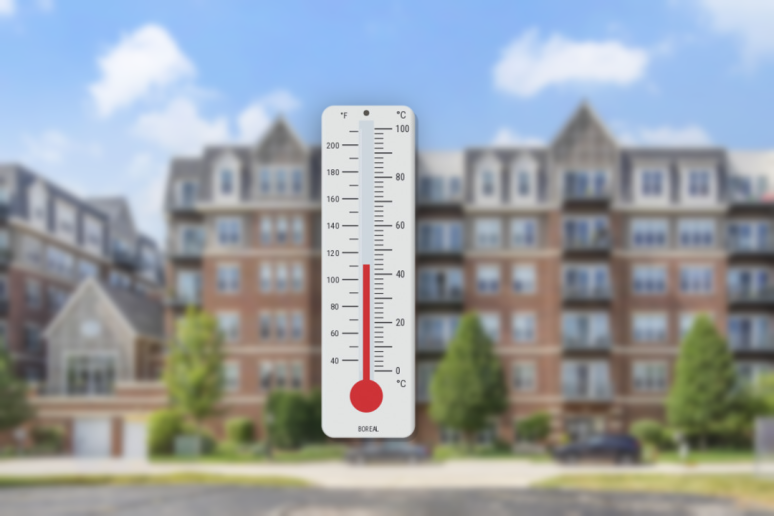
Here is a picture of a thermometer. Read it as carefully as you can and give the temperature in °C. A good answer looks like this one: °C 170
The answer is °C 44
